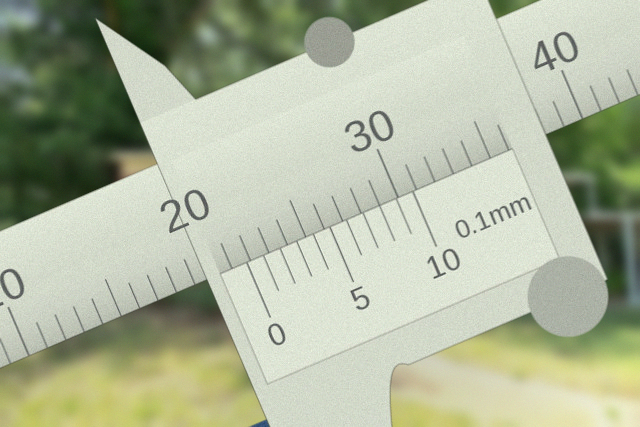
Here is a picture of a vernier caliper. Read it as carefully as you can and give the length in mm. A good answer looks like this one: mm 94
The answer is mm 21.8
